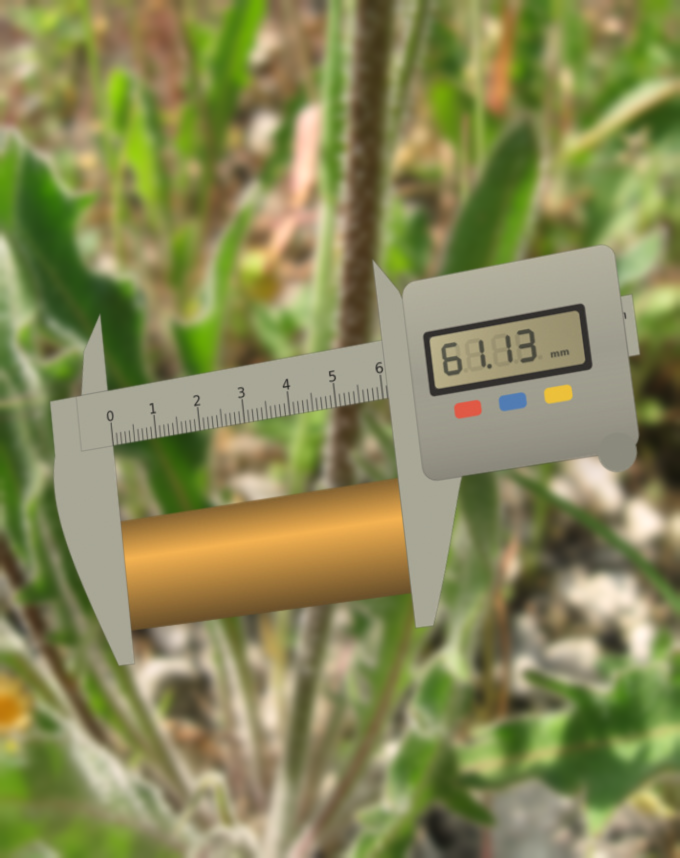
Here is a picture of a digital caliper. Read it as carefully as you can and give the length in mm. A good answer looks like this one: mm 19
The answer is mm 61.13
